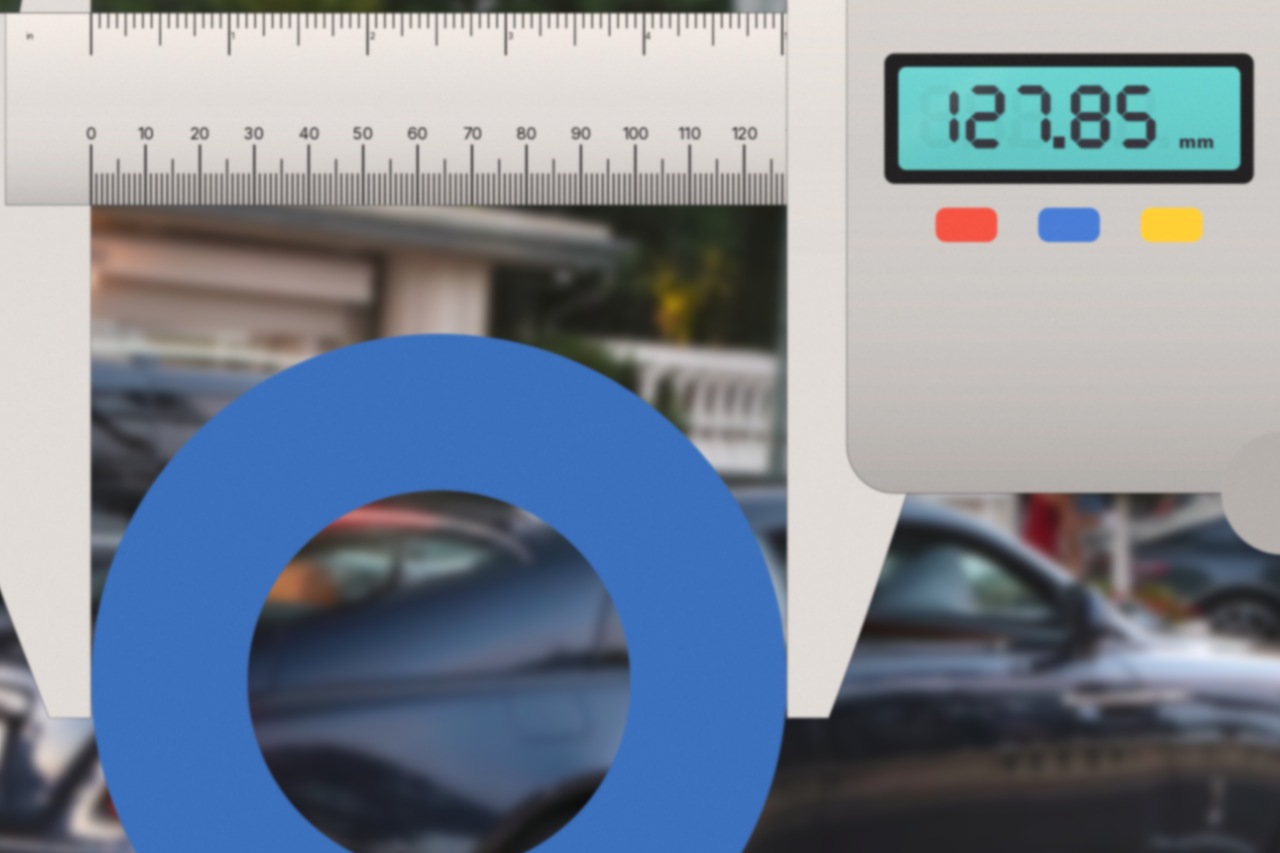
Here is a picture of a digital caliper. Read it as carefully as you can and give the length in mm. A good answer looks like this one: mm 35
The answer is mm 127.85
